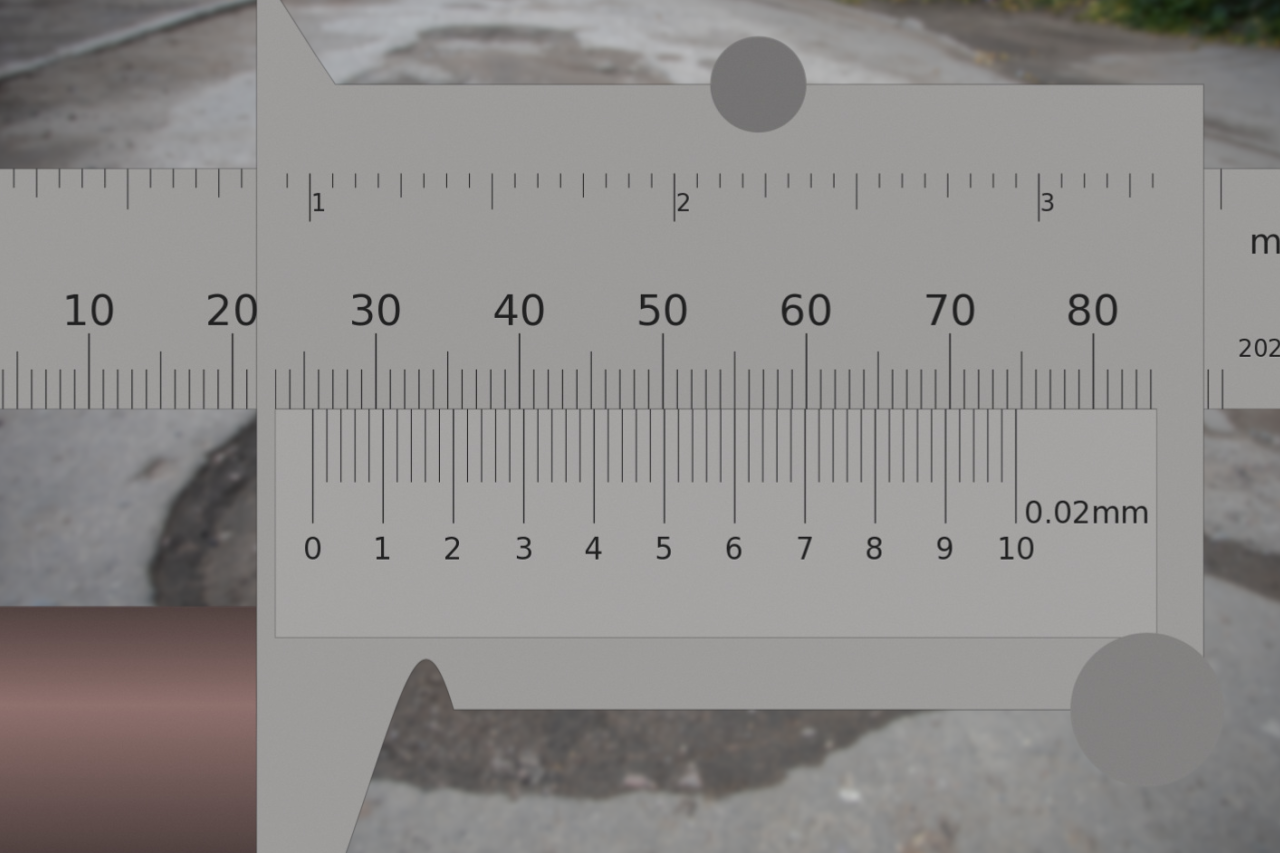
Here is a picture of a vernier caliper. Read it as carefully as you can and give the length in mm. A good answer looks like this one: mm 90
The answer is mm 25.6
